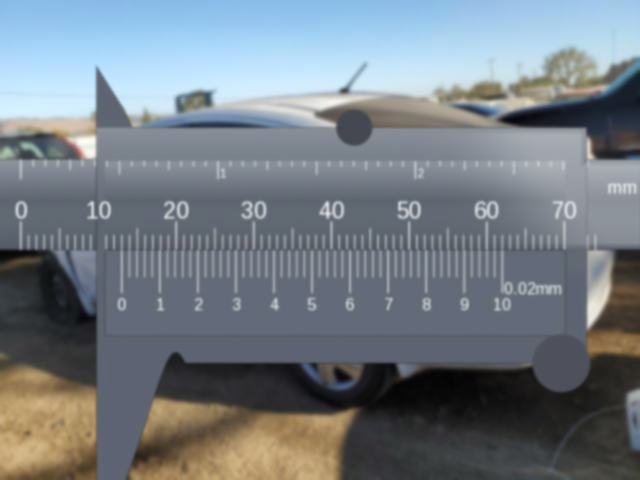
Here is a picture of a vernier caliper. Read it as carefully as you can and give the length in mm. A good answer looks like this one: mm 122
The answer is mm 13.0
